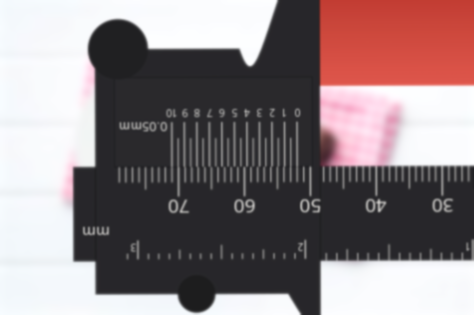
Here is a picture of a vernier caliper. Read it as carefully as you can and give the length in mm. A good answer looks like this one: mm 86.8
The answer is mm 52.0
